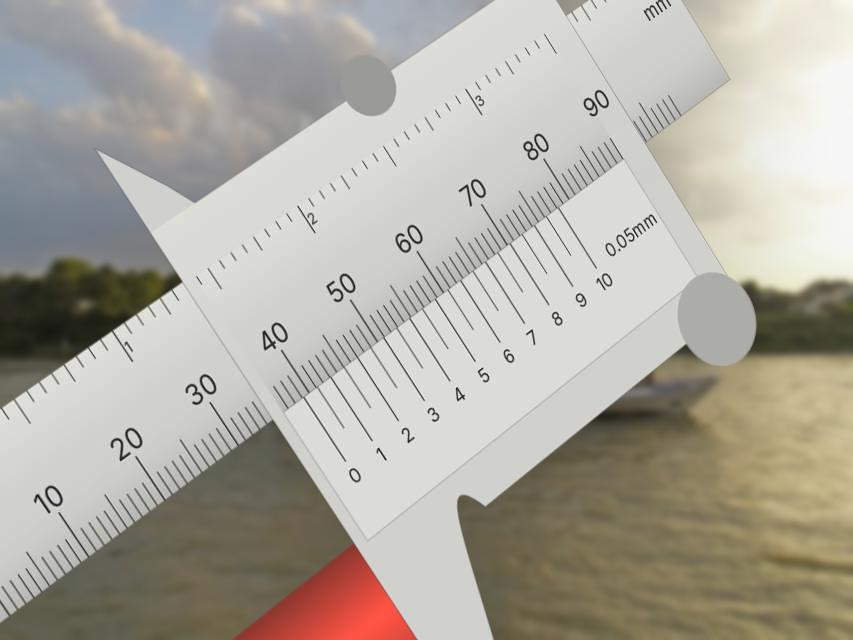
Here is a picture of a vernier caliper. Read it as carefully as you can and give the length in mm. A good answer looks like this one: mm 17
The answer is mm 39.2
